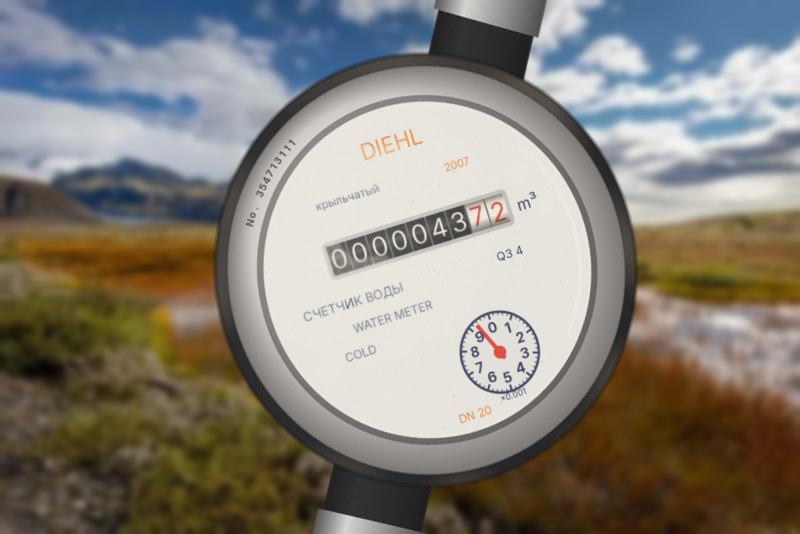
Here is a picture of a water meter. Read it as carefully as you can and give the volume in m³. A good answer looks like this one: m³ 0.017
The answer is m³ 43.719
